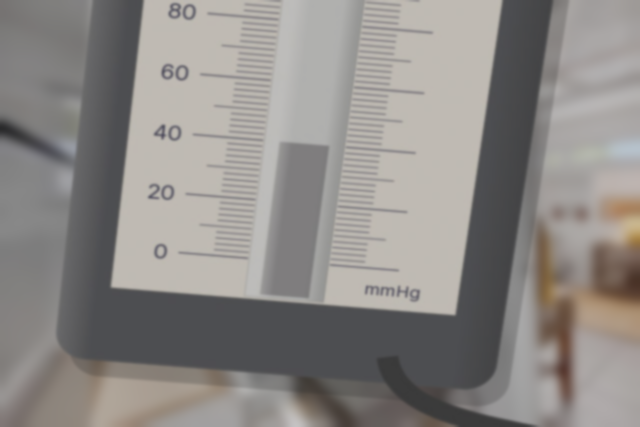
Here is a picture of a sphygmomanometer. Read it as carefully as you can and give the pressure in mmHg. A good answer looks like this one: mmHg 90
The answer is mmHg 40
